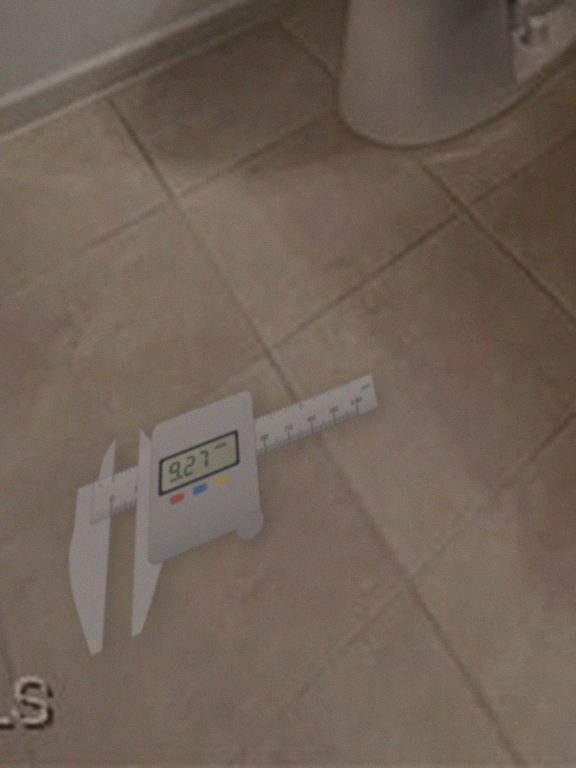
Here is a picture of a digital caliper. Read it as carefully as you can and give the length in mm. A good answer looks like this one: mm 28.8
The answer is mm 9.27
